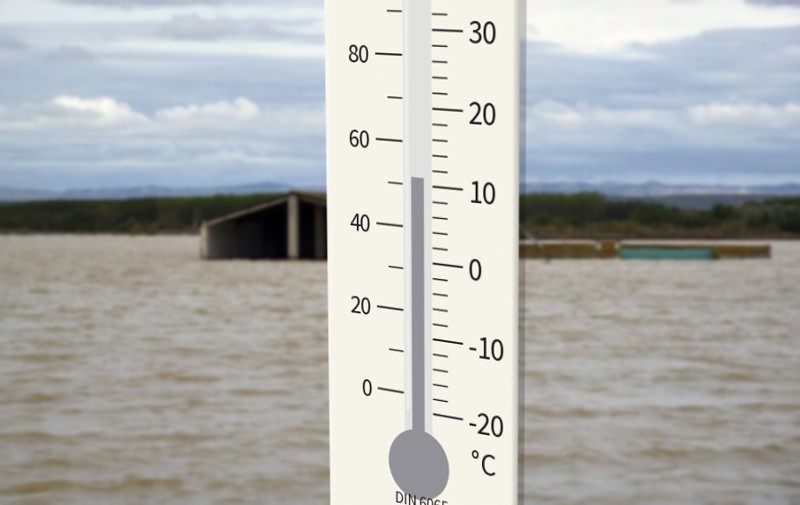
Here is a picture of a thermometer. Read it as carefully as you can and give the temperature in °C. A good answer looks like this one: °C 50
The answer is °C 11
